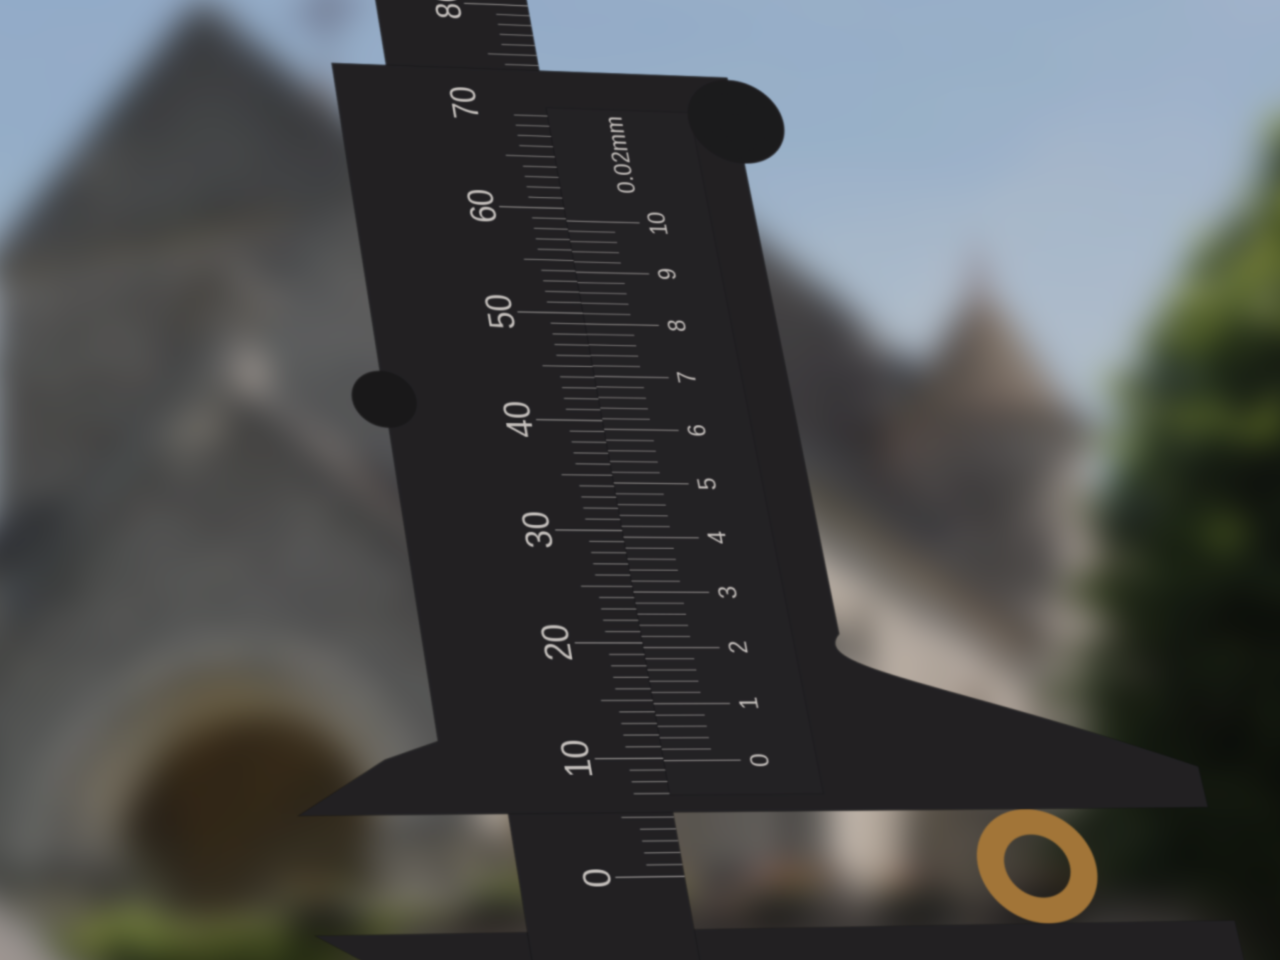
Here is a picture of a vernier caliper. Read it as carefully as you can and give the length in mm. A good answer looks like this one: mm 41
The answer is mm 9.8
